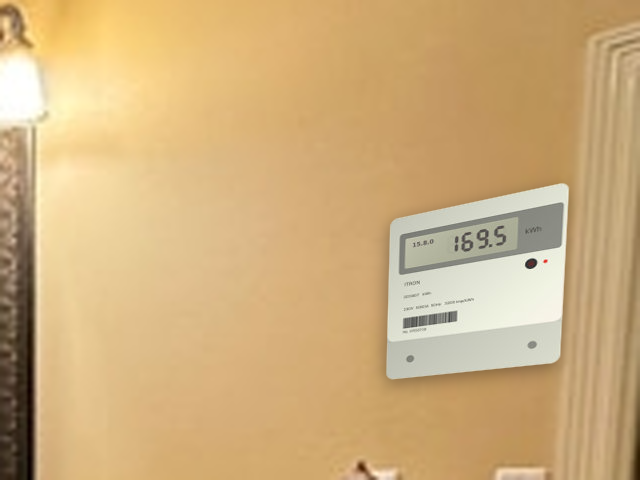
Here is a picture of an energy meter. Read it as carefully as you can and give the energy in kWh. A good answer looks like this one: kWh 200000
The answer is kWh 169.5
